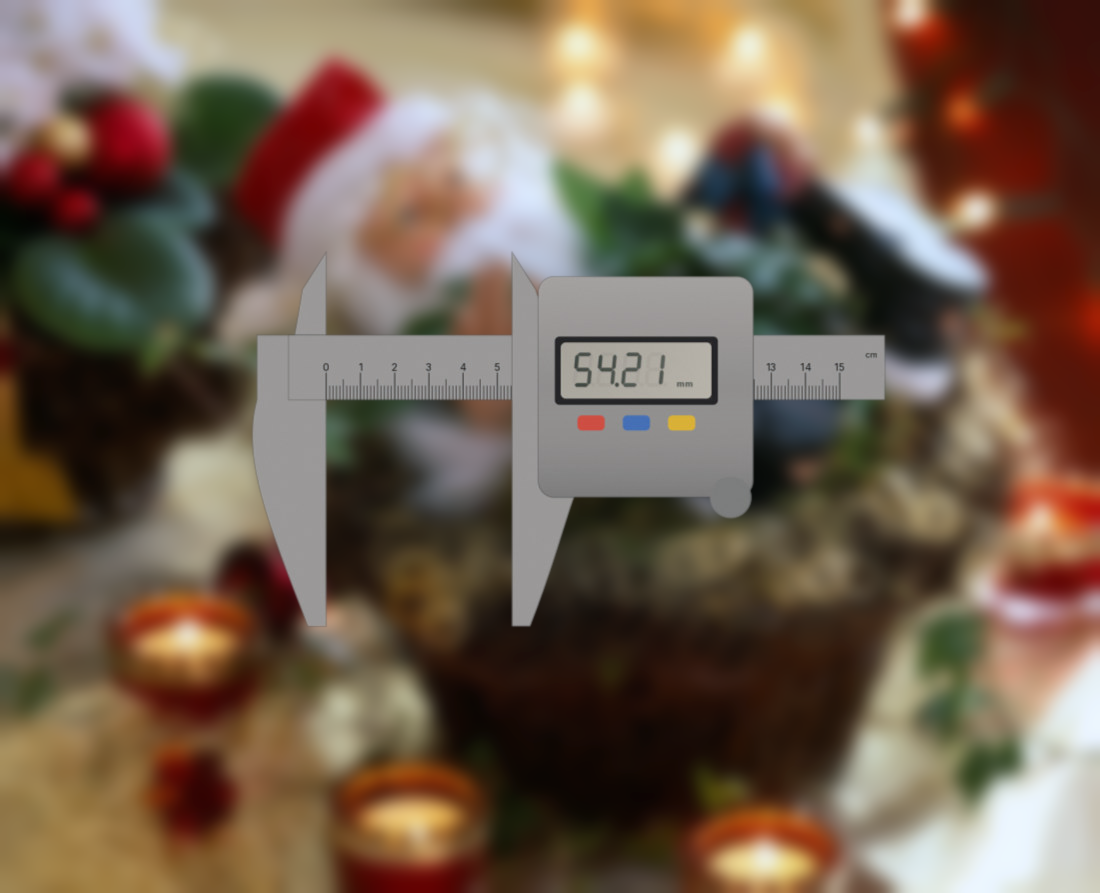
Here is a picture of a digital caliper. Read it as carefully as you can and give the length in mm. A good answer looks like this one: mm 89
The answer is mm 54.21
